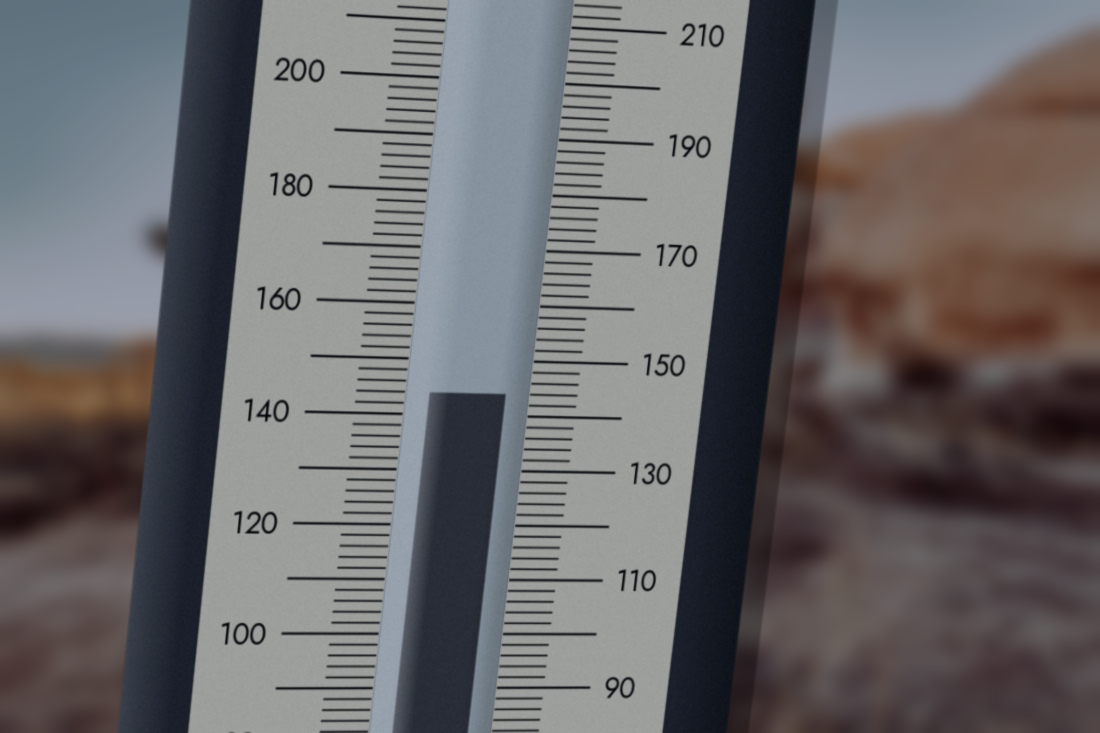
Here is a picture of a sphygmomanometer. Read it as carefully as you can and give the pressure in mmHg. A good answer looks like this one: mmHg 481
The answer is mmHg 144
